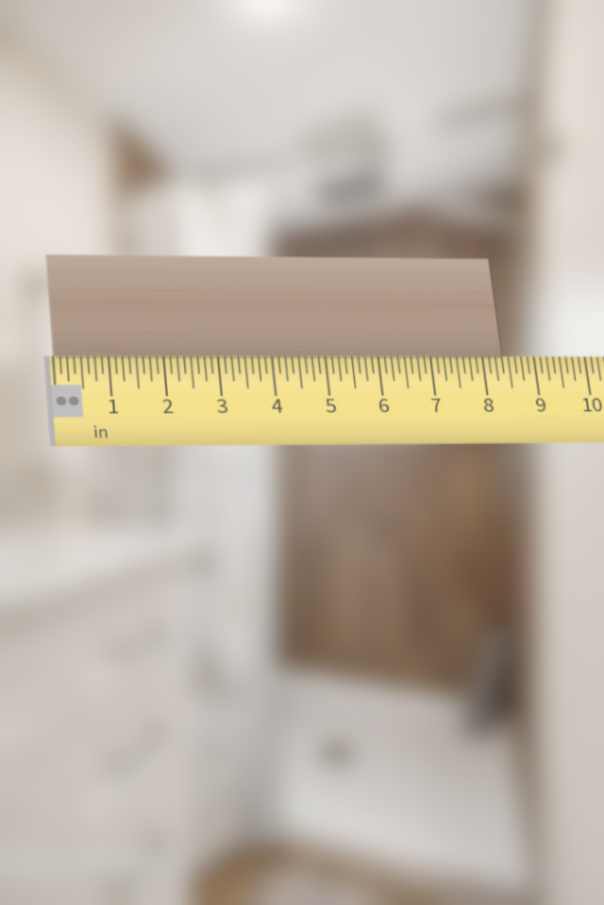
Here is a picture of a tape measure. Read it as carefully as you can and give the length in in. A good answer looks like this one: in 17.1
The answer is in 8.375
